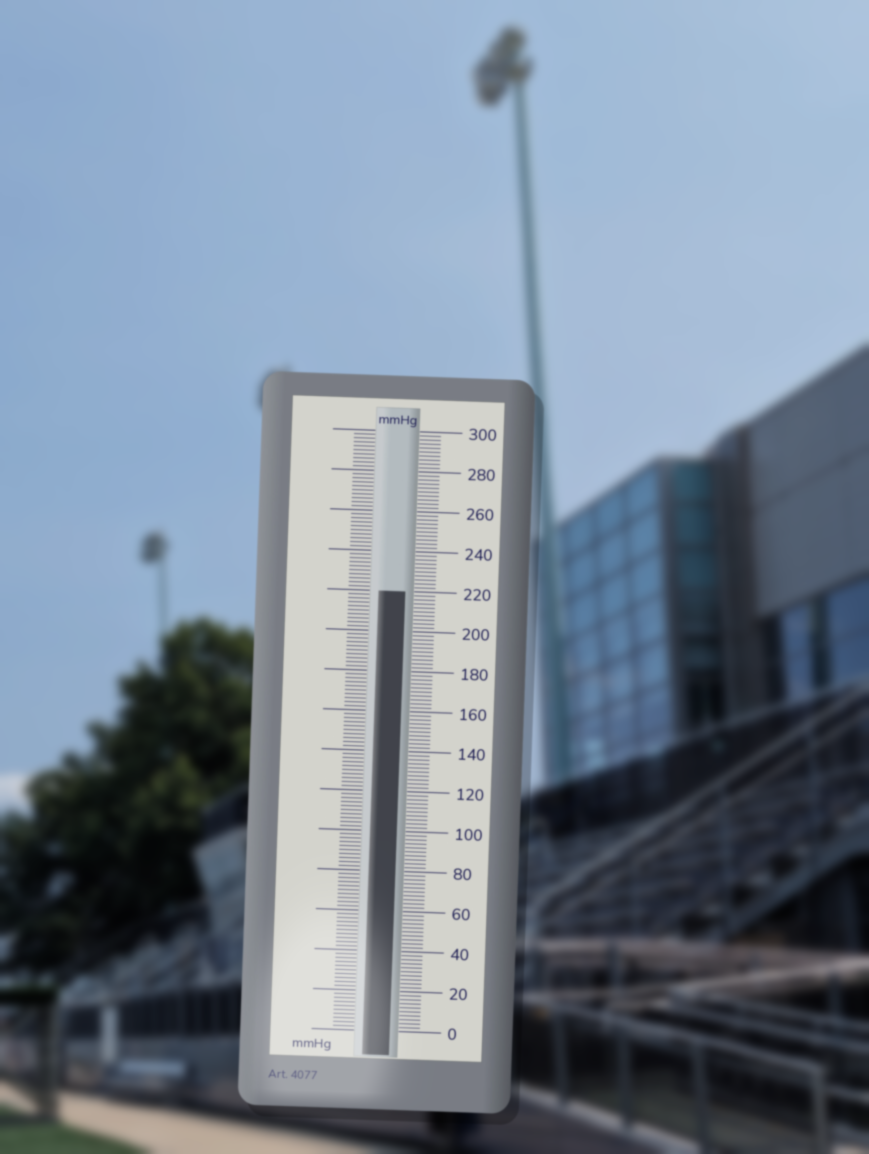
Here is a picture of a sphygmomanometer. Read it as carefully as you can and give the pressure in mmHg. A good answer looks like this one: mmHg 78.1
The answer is mmHg 220
